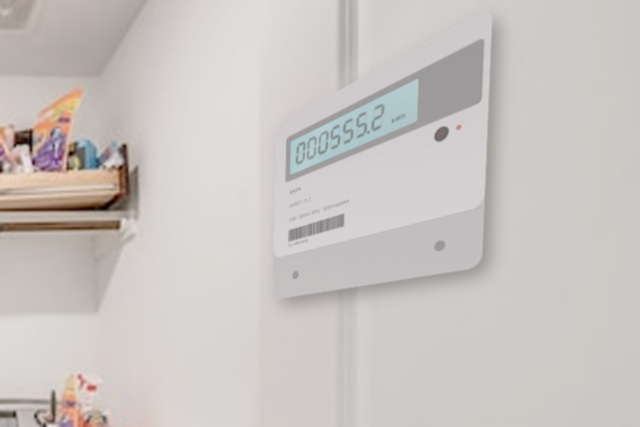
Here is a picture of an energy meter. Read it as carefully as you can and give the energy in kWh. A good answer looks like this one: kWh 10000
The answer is kWh 555.2
